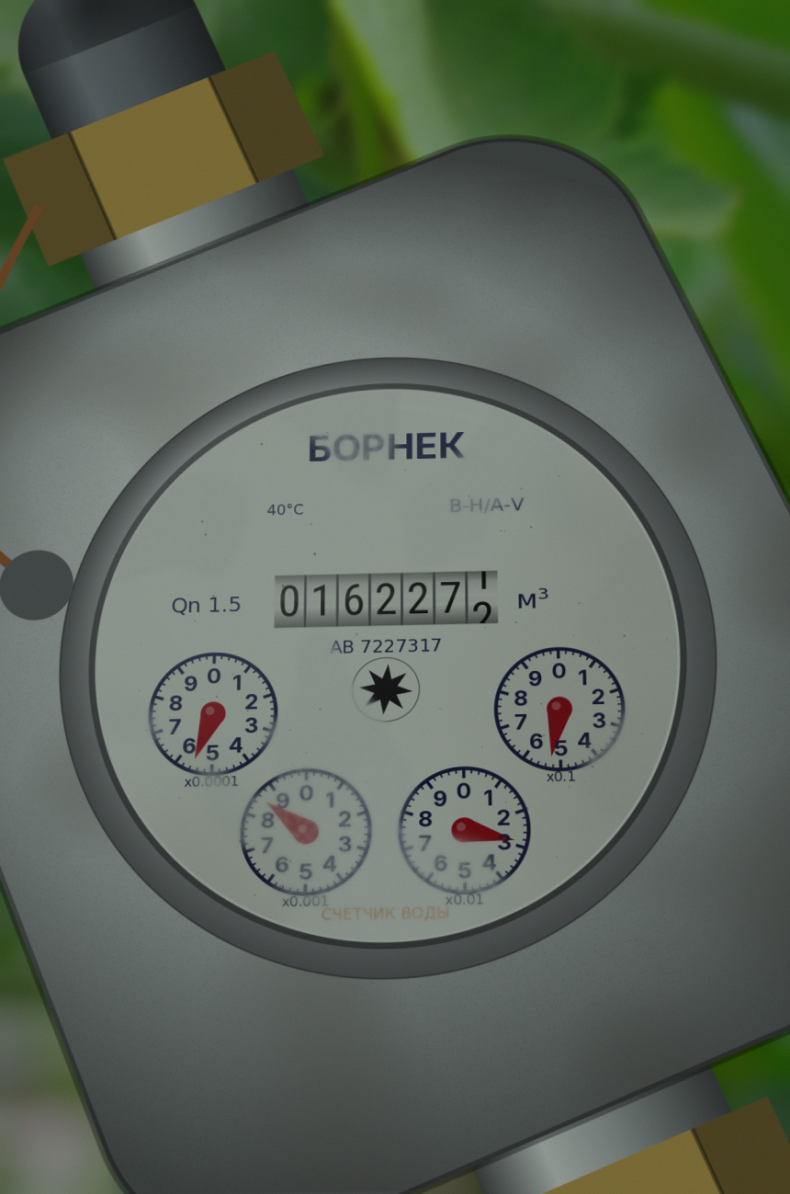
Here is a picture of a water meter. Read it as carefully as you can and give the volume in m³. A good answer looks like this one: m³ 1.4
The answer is m³ 162271.5285
